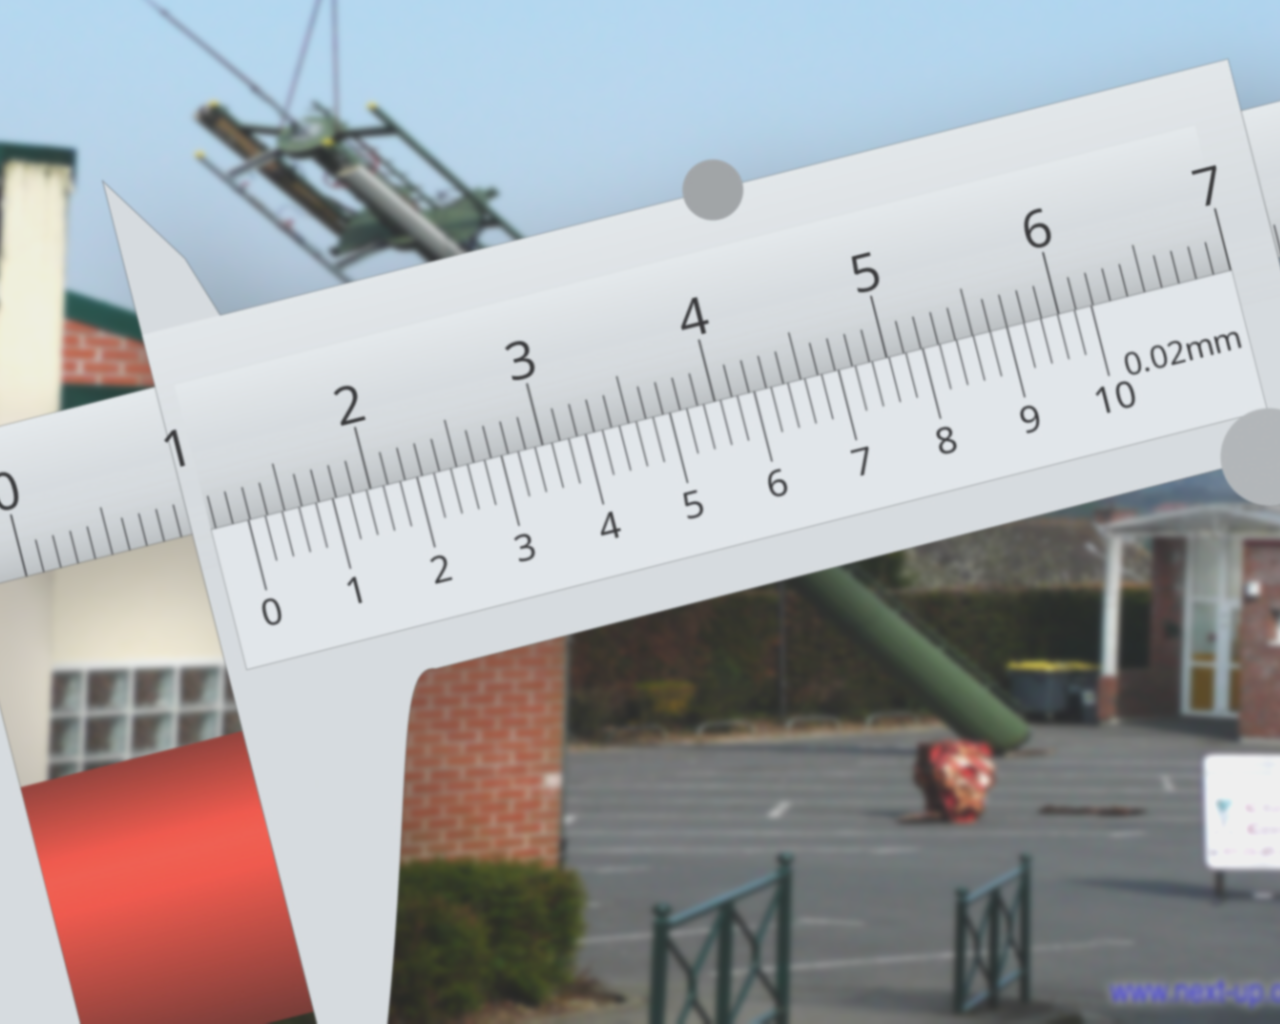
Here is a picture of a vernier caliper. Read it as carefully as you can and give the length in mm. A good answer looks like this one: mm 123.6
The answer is mm 12.9
